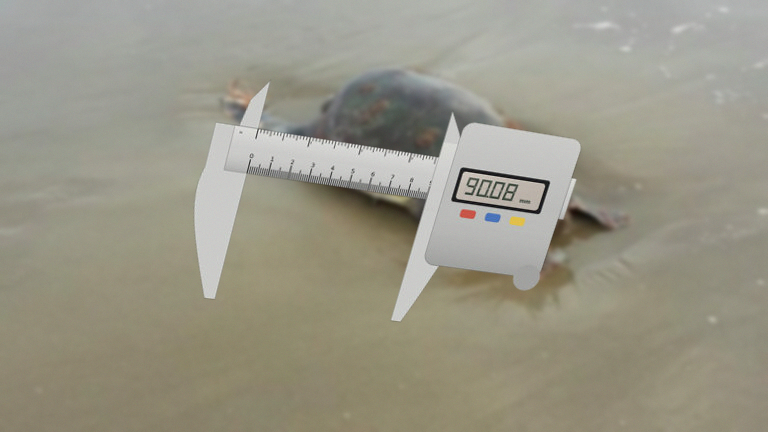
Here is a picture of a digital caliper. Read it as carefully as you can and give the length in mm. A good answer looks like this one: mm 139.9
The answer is mm 90.08
